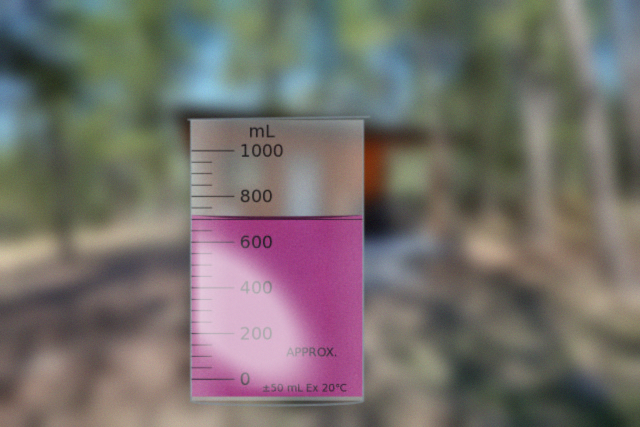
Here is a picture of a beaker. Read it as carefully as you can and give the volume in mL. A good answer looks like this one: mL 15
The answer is mL 700
